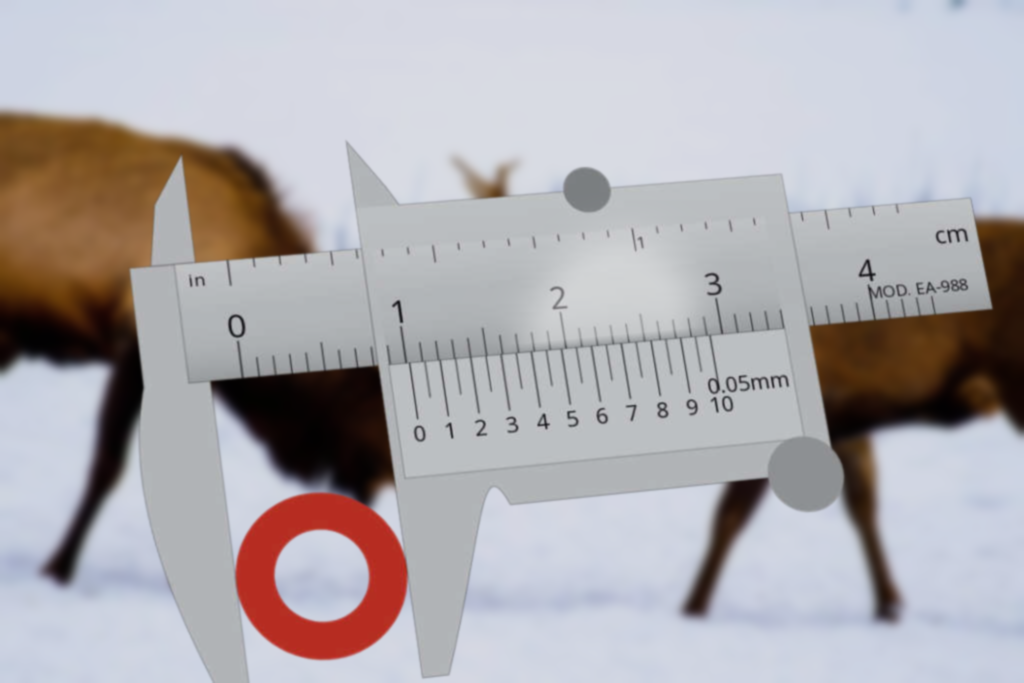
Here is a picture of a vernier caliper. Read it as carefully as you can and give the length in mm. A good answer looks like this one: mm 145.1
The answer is mm 10.2
